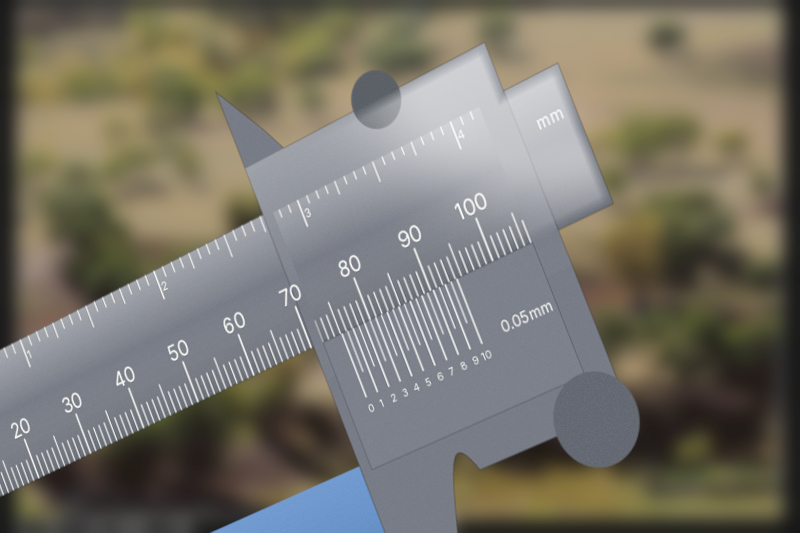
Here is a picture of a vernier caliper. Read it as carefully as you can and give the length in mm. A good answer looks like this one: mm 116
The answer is mm 75.2
